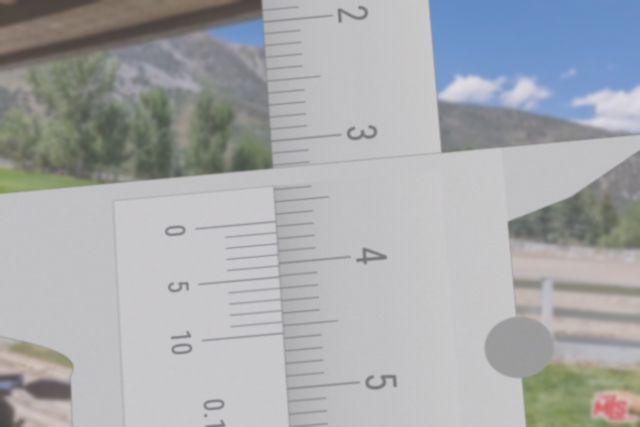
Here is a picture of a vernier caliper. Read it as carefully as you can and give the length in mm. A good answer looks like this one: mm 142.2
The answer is mm 36.6
